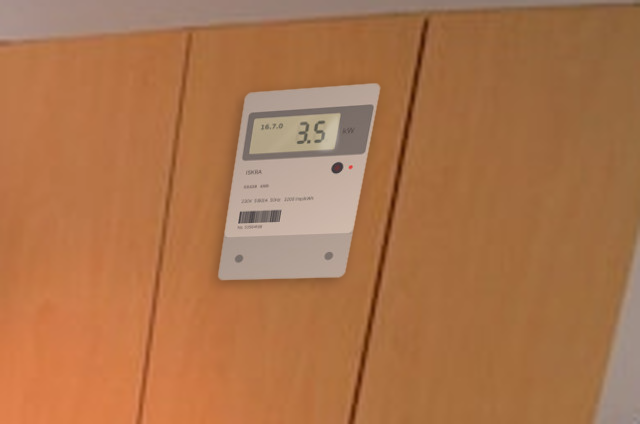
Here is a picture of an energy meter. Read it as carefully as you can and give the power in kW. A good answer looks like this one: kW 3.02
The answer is kW 3.5
